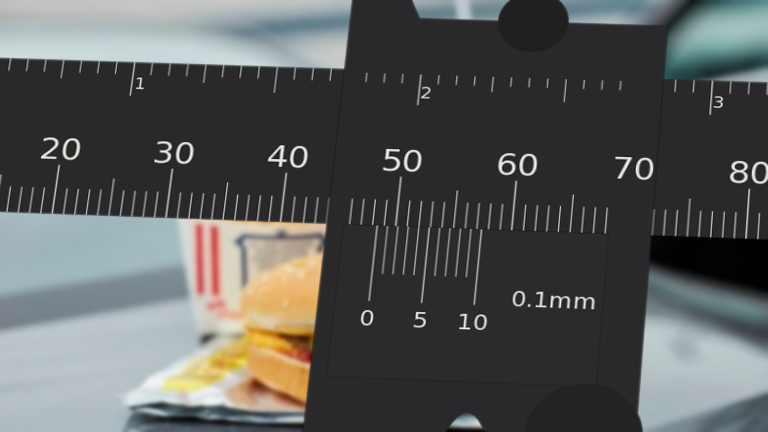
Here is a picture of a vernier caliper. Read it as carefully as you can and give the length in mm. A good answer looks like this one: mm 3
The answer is mm 48.4
